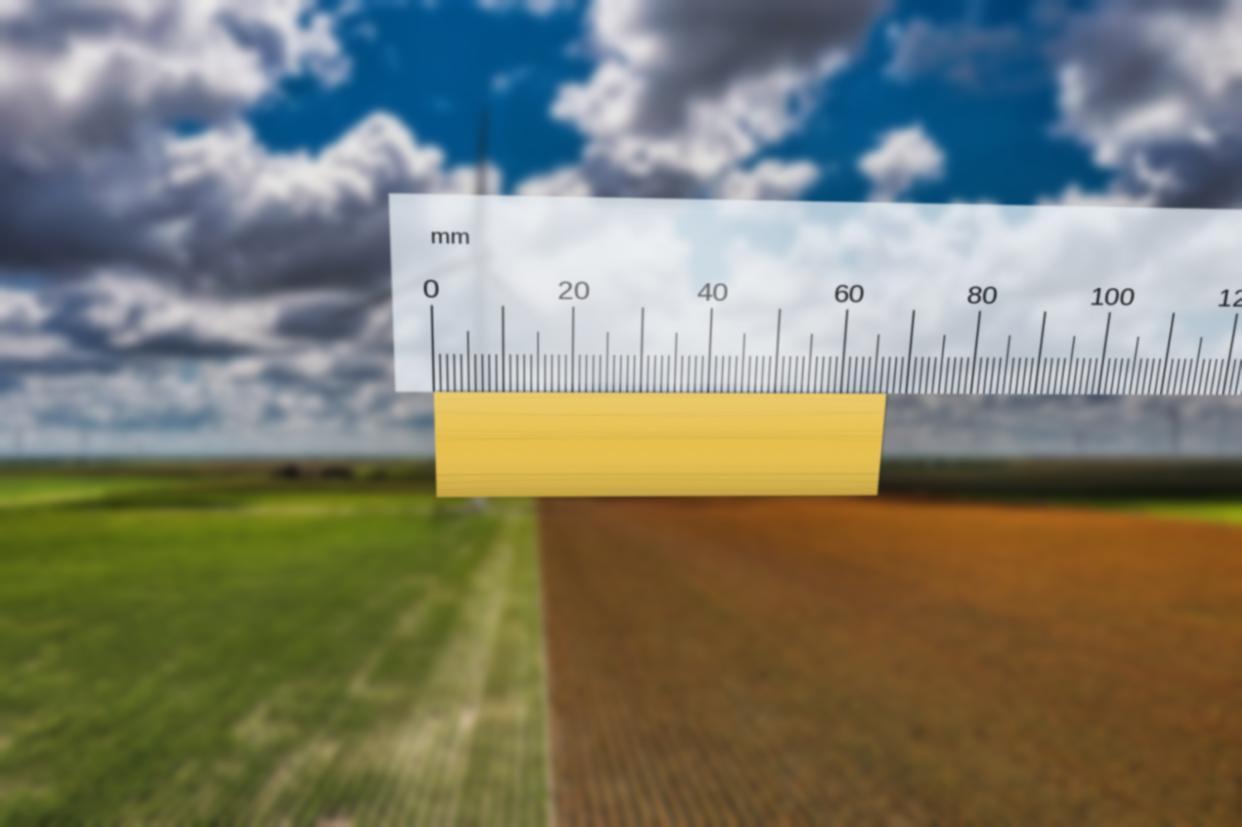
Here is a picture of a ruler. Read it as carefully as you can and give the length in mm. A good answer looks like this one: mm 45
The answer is mm 67
